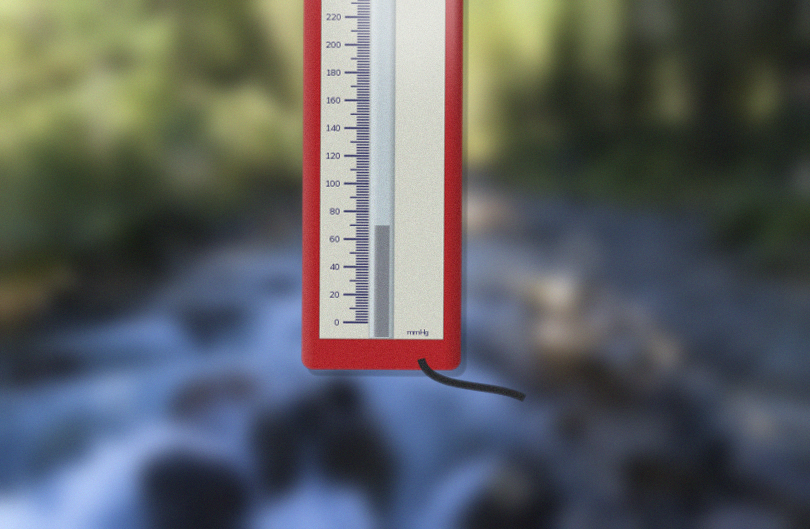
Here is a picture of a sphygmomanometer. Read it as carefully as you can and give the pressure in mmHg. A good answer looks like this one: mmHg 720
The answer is mmHg 70
